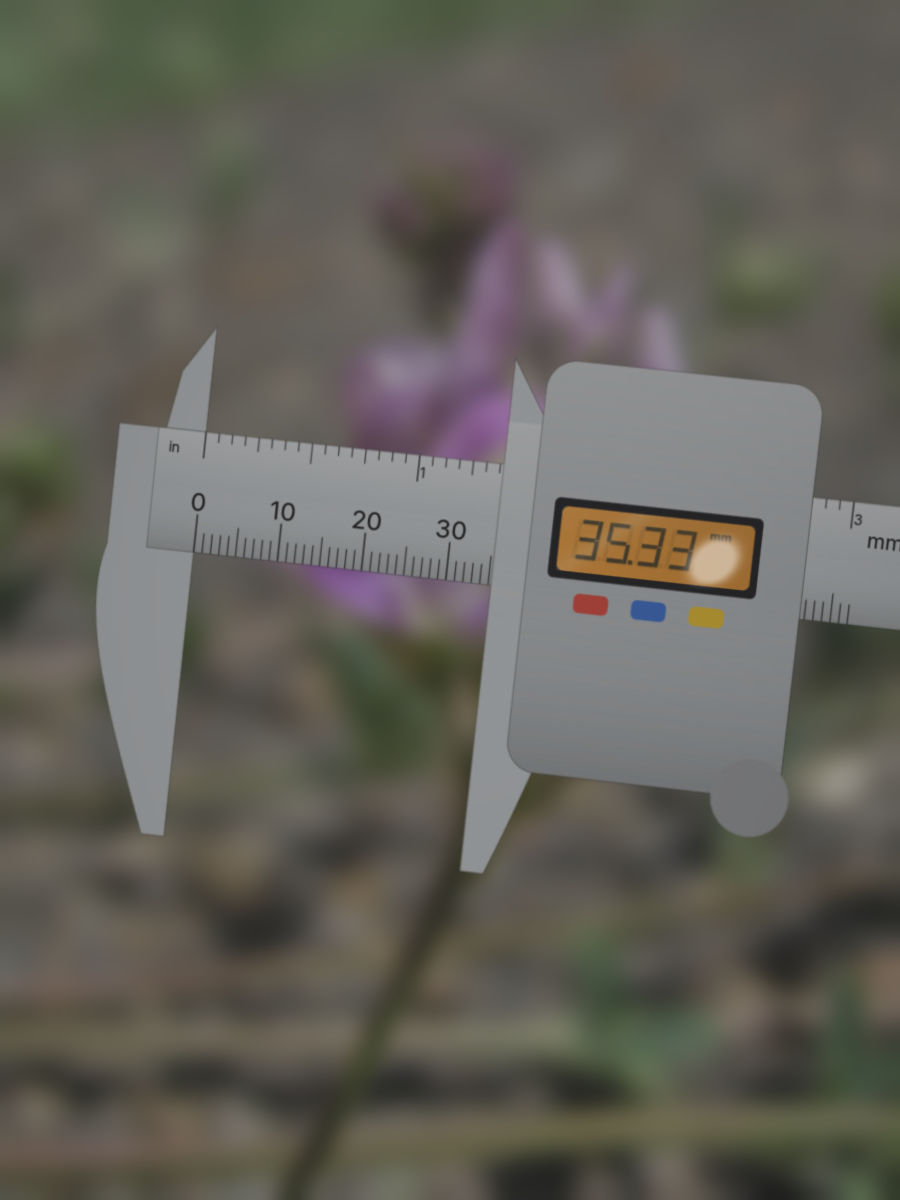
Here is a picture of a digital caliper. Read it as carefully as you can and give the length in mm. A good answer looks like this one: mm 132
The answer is mm 35.33
